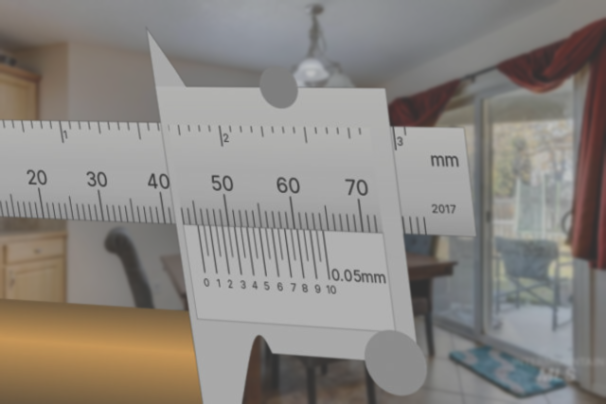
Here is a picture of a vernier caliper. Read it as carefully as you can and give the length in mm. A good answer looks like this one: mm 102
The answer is mm 45.2
